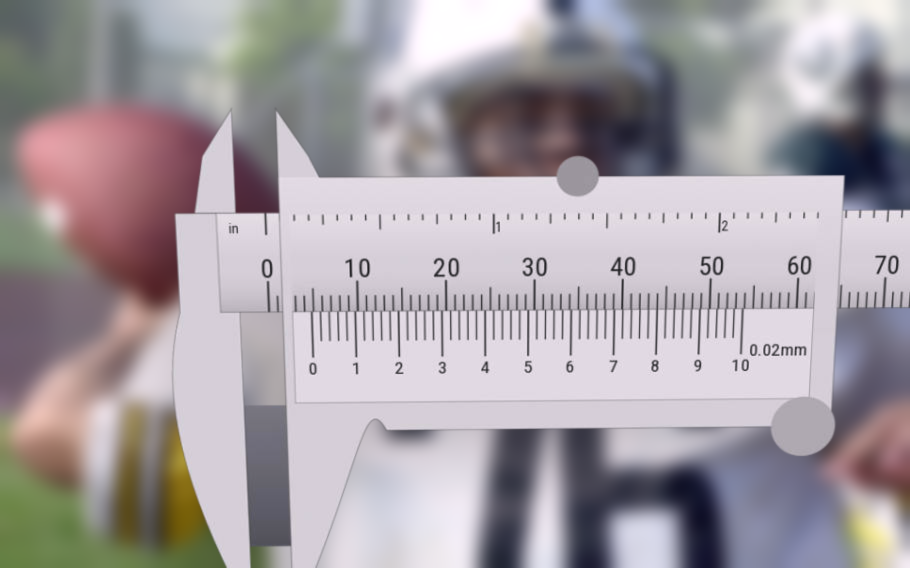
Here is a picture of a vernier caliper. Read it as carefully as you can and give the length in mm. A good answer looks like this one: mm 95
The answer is mm 4.8
